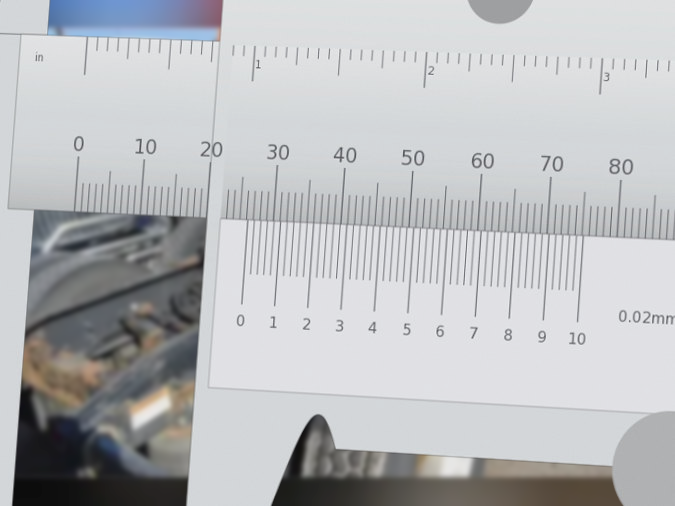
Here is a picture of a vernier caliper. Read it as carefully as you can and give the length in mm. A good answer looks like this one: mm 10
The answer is mm 26.2
